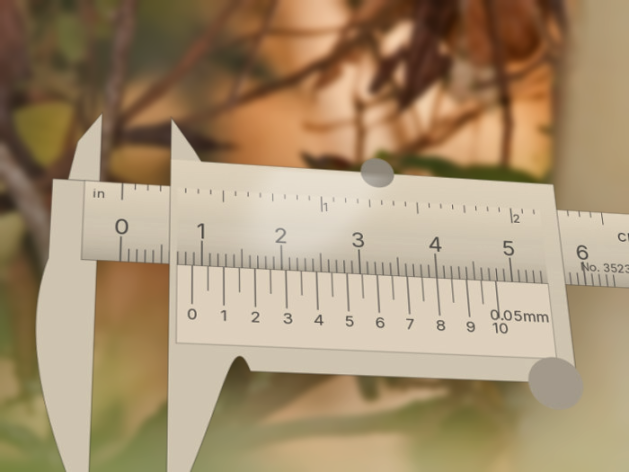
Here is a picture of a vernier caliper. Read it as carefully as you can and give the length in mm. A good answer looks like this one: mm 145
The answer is mm 8.8
